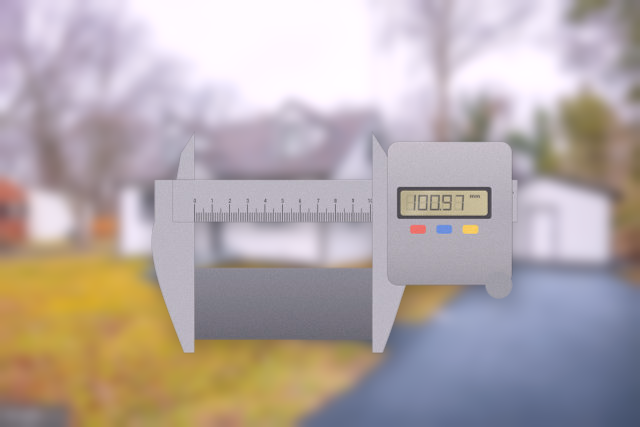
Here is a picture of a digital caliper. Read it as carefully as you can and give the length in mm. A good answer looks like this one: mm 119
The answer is mm 100.97
